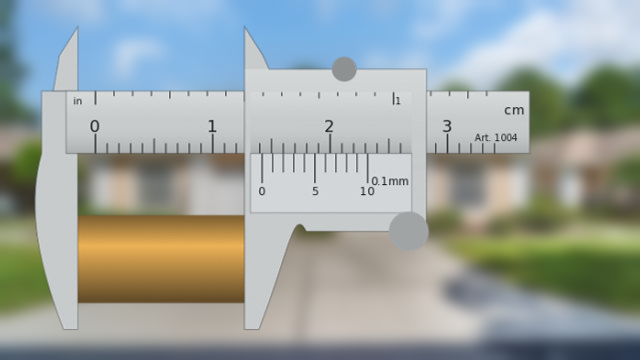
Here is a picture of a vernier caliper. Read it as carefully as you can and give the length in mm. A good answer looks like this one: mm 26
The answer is mm 14.2
